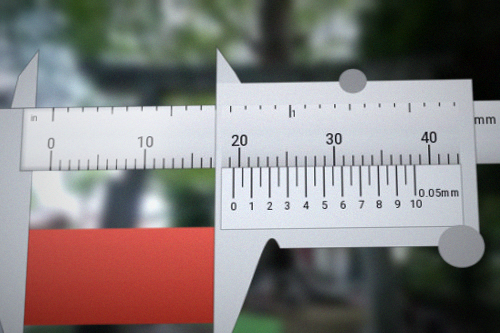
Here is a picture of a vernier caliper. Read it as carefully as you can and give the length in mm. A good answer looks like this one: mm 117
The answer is mm 19.4
